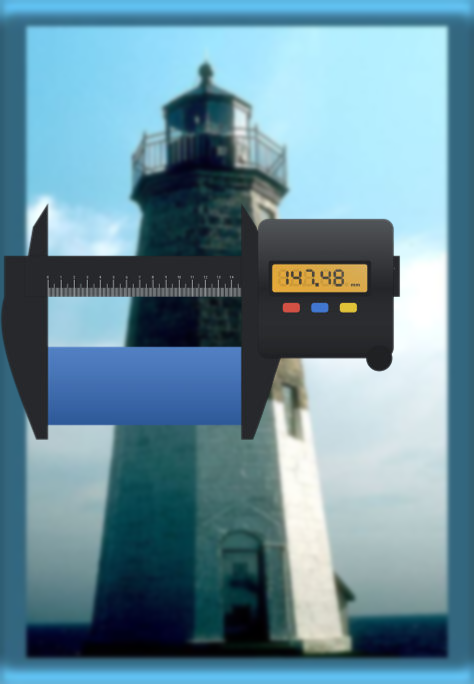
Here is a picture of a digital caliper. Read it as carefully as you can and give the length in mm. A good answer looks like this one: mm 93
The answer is mm 147.48
